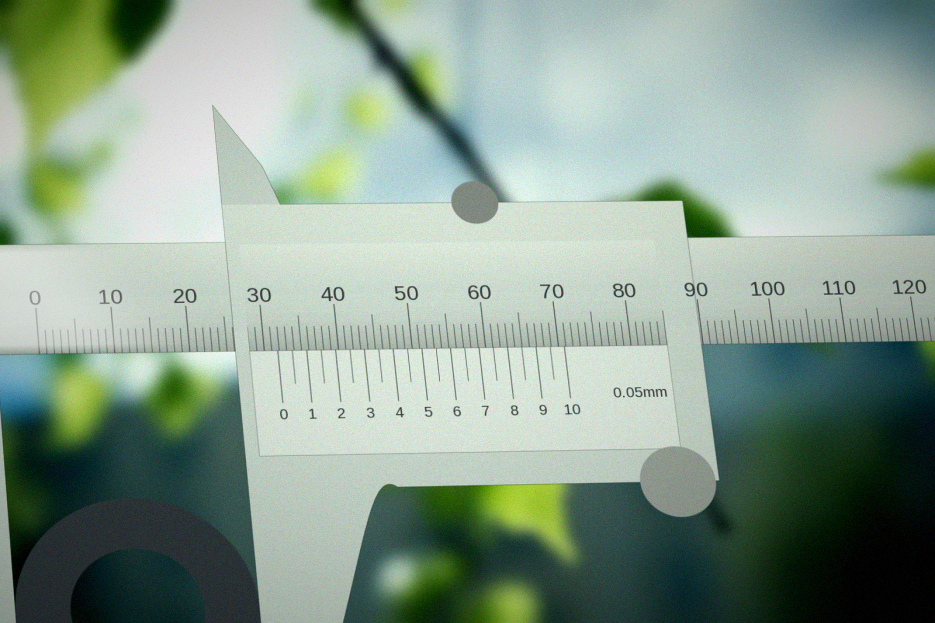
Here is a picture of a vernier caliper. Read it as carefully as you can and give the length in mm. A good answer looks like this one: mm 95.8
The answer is mm 31.8
